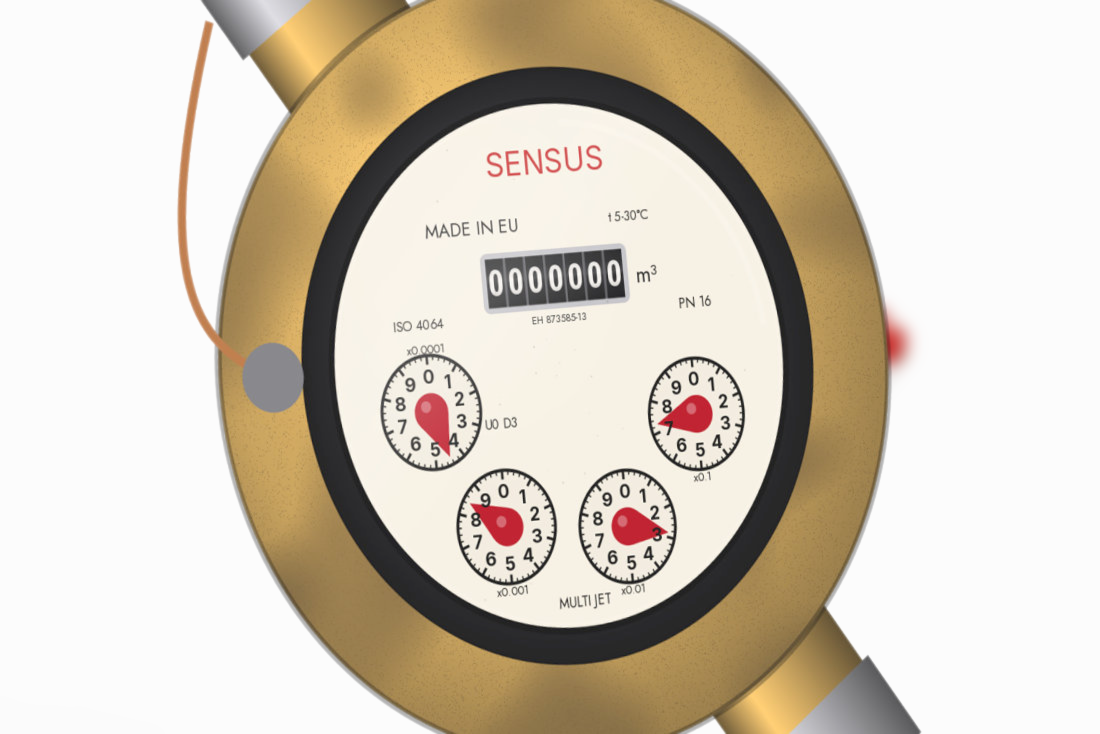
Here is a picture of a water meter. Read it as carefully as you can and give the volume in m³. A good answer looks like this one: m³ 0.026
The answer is m³ 0.7284
